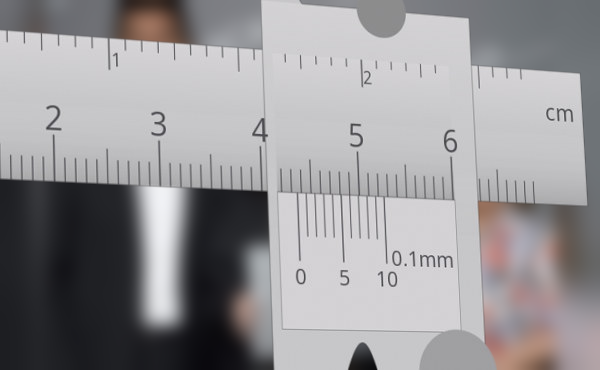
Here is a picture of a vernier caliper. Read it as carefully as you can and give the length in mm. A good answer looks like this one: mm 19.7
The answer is mm 43.6
